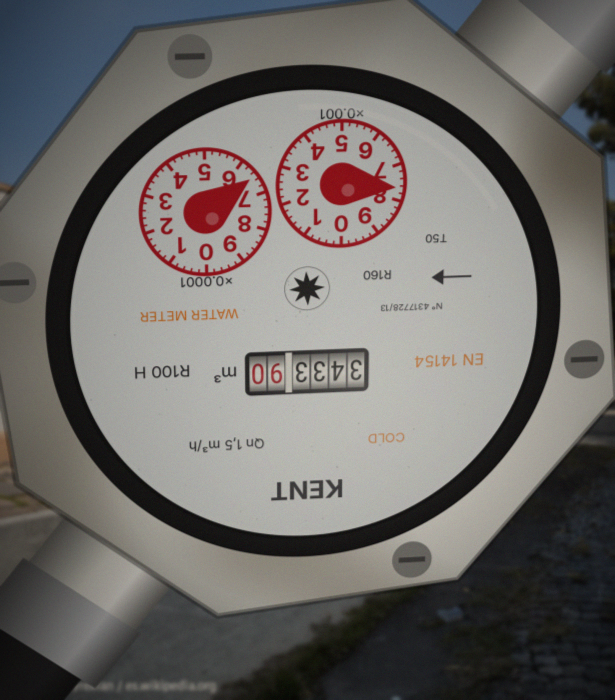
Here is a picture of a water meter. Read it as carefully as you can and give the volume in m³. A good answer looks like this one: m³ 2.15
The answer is m³ 3433.9076
